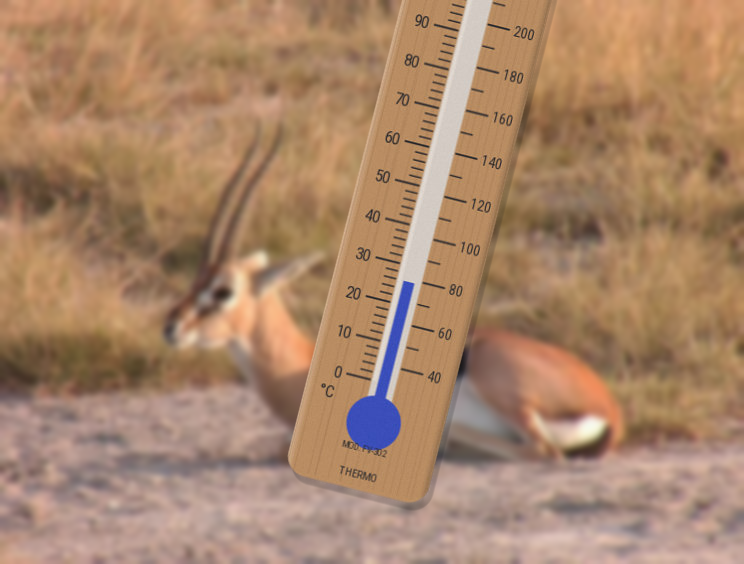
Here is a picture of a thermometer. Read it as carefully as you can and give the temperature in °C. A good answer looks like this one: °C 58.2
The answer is °C 26
